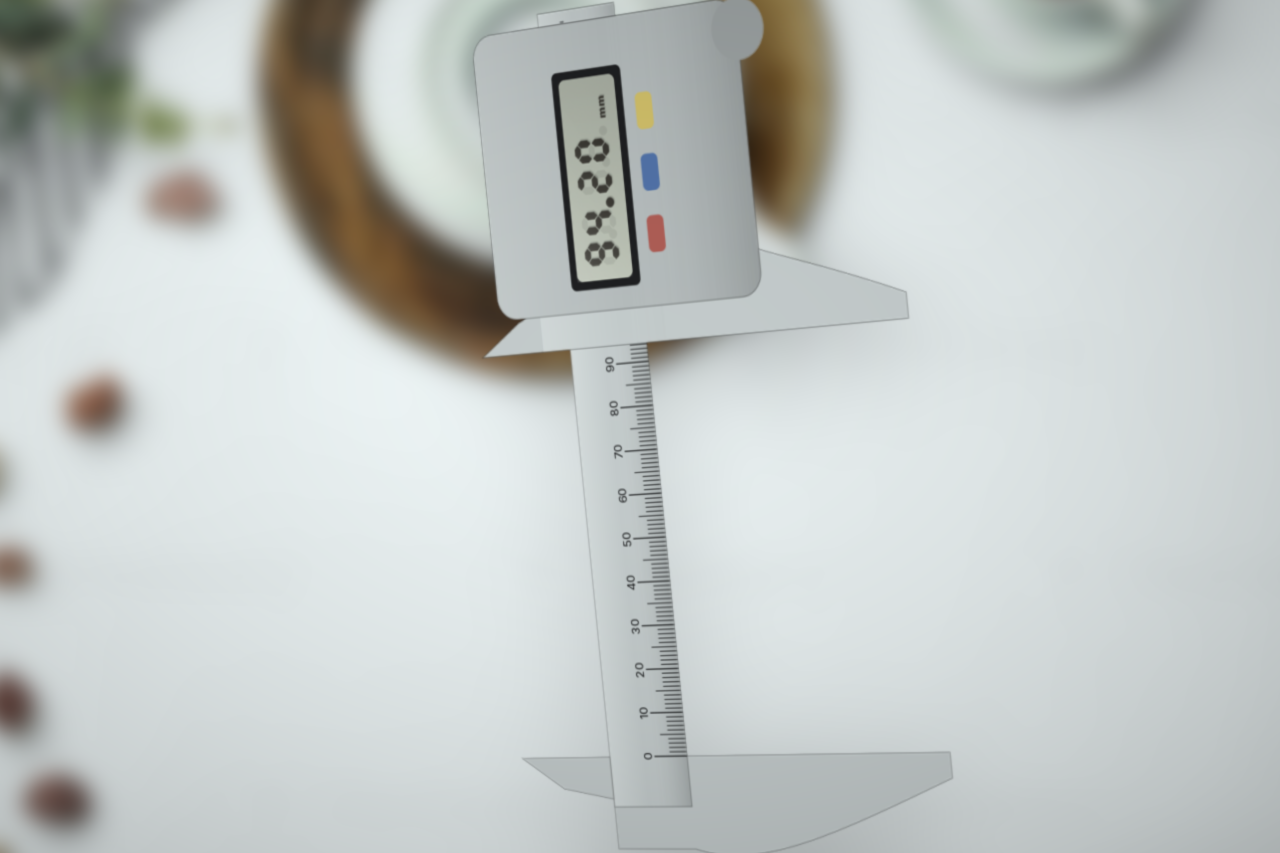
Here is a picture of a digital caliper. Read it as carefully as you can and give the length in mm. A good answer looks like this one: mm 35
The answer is mm 94.20
